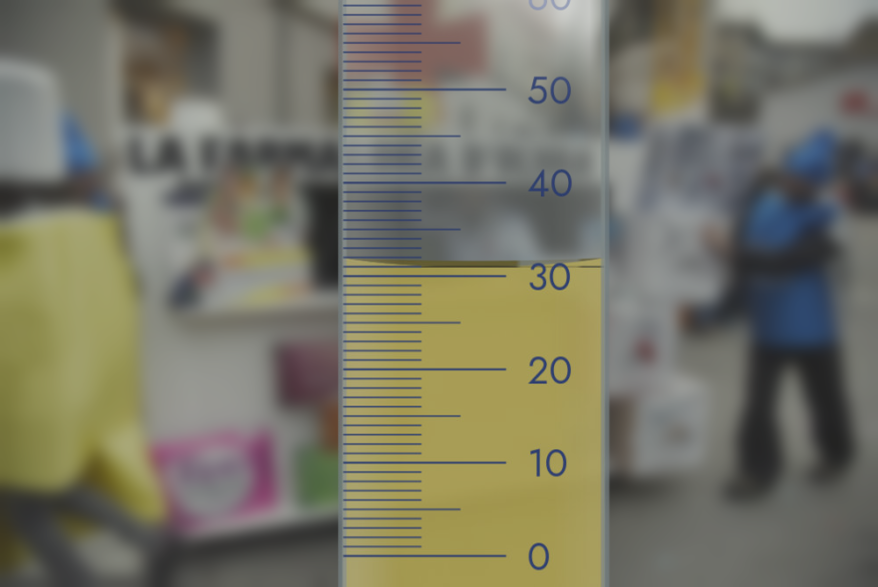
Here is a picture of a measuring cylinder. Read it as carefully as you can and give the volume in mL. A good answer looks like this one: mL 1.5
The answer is mL 31
